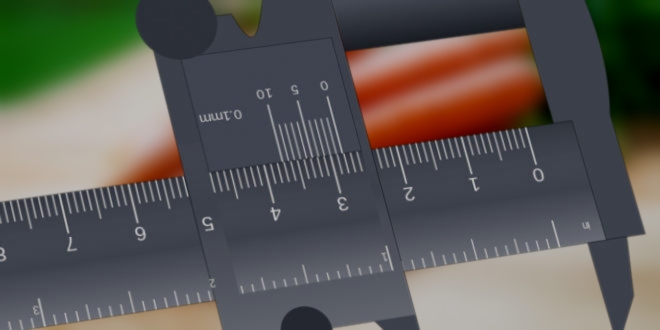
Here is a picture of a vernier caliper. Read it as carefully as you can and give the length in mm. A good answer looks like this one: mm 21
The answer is mm 28.2
